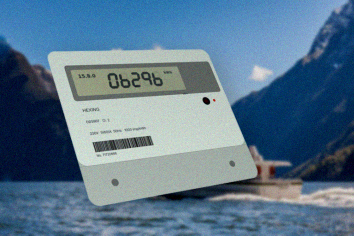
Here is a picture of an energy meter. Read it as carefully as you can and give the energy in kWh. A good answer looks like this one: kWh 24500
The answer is kWh 6296
